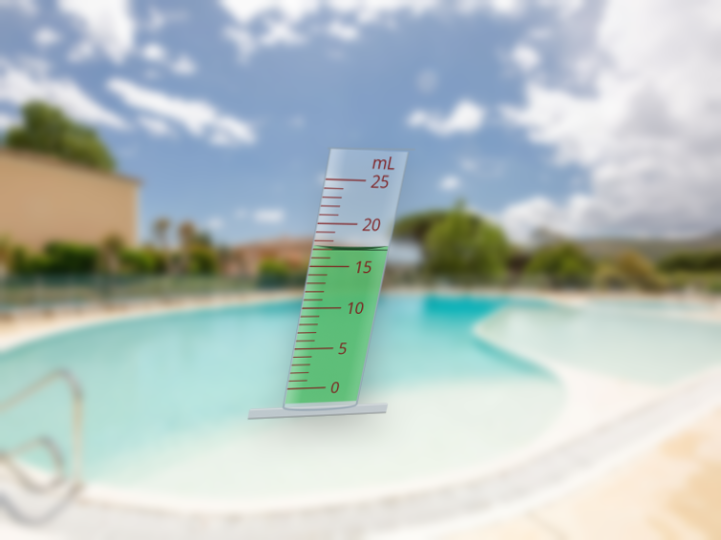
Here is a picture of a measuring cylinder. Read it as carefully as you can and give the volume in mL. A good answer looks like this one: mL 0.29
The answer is mL 17
